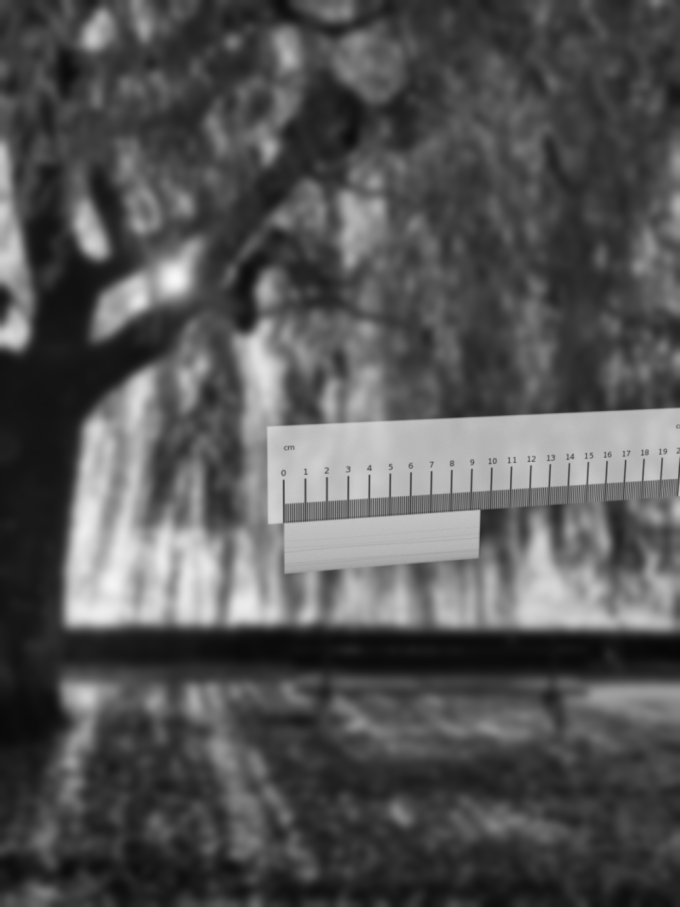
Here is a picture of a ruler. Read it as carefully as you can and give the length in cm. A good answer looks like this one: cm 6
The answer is cm 9.5
